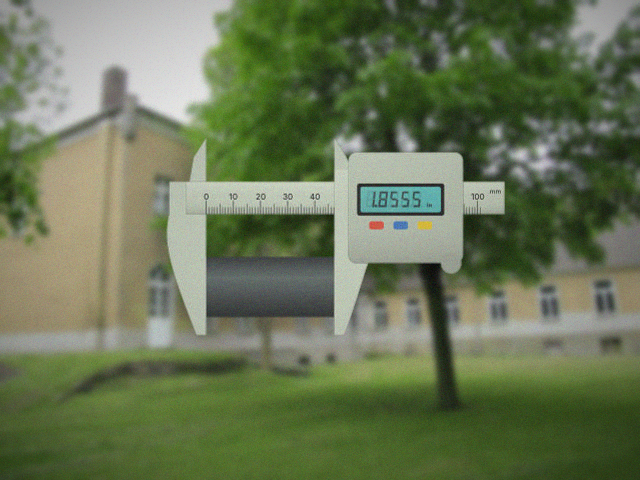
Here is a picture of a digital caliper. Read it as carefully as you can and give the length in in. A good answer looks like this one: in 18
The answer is in 1.8555
